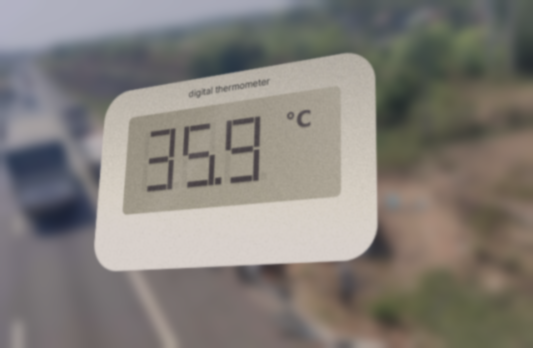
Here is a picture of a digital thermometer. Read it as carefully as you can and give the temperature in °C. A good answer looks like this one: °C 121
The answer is °C 35.9
